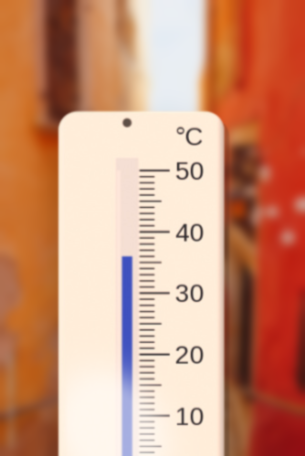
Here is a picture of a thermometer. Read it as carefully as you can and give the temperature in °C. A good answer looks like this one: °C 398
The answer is °C 36
